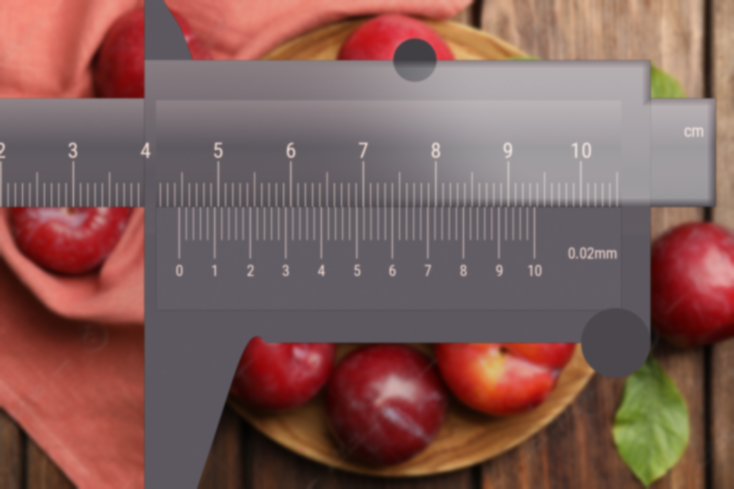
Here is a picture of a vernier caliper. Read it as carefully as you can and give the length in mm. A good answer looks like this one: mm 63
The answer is mm 44.6
